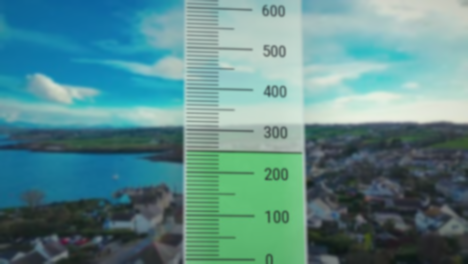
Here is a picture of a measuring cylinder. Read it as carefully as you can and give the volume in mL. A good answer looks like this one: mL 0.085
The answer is mL 250
